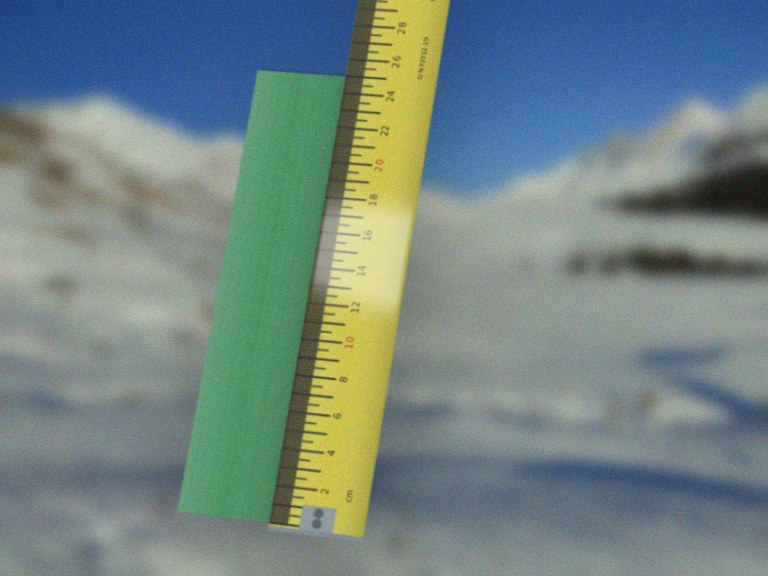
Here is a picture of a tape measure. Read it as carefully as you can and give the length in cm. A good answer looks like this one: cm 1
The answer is cm 25
